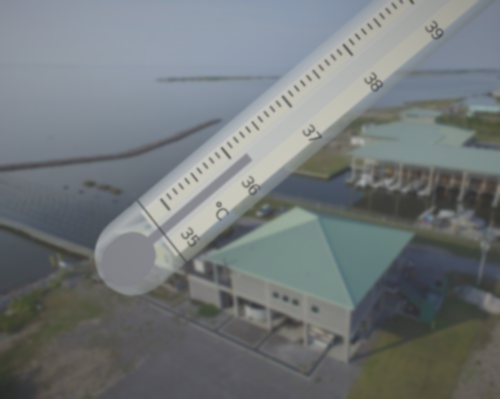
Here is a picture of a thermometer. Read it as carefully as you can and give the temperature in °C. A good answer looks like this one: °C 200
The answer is °C 36.2
